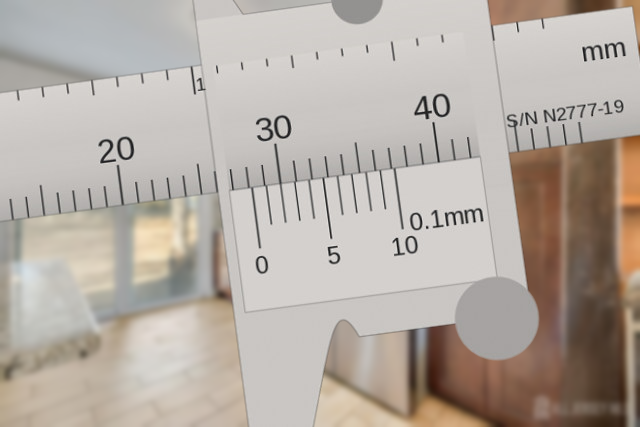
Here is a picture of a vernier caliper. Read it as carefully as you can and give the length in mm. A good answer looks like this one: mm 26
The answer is mm 28.2
